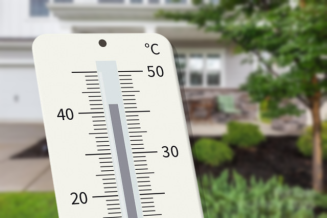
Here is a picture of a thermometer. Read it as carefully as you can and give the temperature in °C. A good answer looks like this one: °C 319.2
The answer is °C 42
